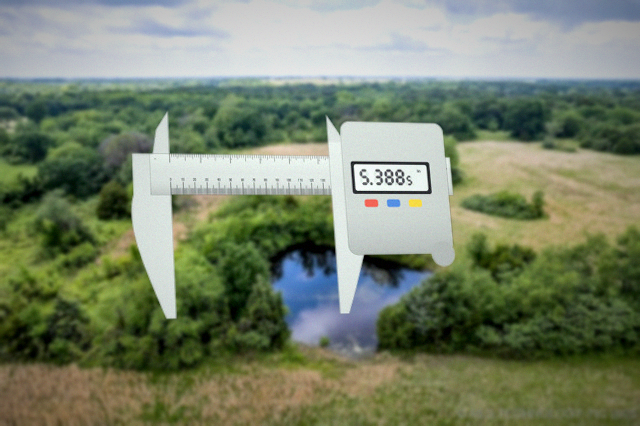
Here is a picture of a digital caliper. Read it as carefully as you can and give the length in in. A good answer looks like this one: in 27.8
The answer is in 5.3885
